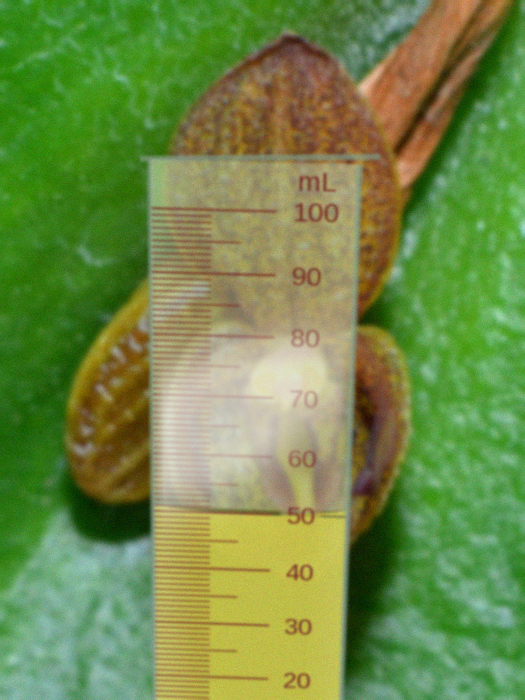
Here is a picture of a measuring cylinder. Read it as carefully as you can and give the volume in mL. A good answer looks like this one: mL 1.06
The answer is mL 50
